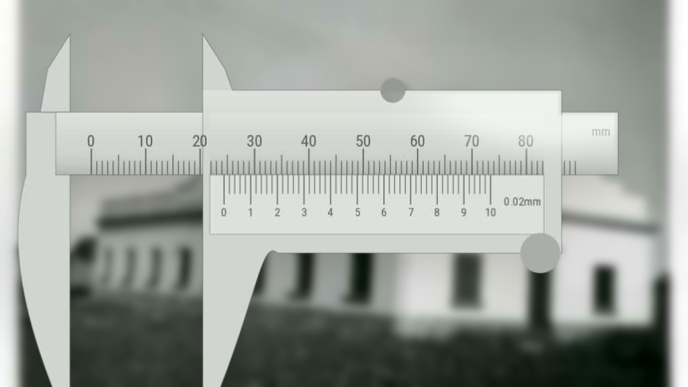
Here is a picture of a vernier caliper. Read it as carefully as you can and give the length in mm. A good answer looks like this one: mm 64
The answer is mm 24.4
